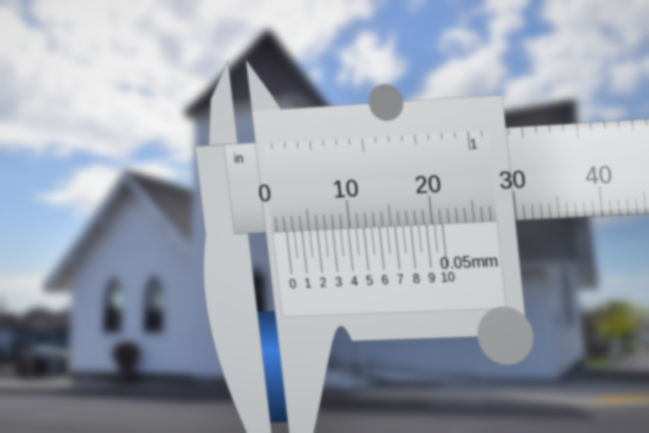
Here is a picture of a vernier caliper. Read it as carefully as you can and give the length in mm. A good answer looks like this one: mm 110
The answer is mm 2.2
